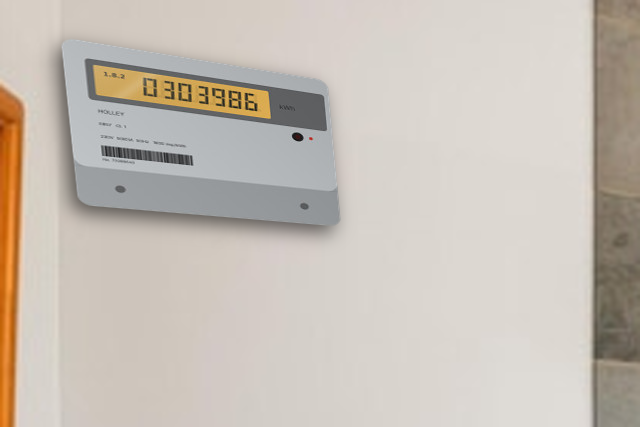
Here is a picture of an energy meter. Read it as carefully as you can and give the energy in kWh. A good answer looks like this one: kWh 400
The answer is kWh 303986
